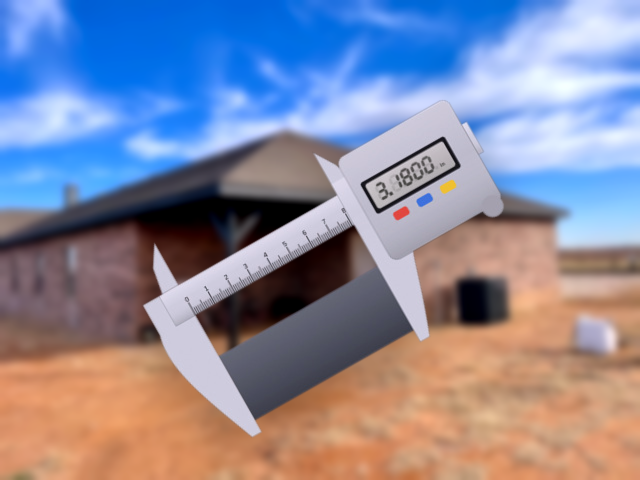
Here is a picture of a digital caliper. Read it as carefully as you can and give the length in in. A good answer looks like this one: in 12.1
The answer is in 3.1800
